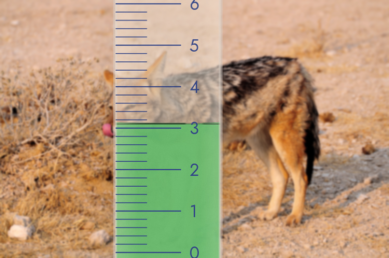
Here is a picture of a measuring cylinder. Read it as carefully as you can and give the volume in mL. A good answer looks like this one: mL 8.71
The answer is mL 3.1
